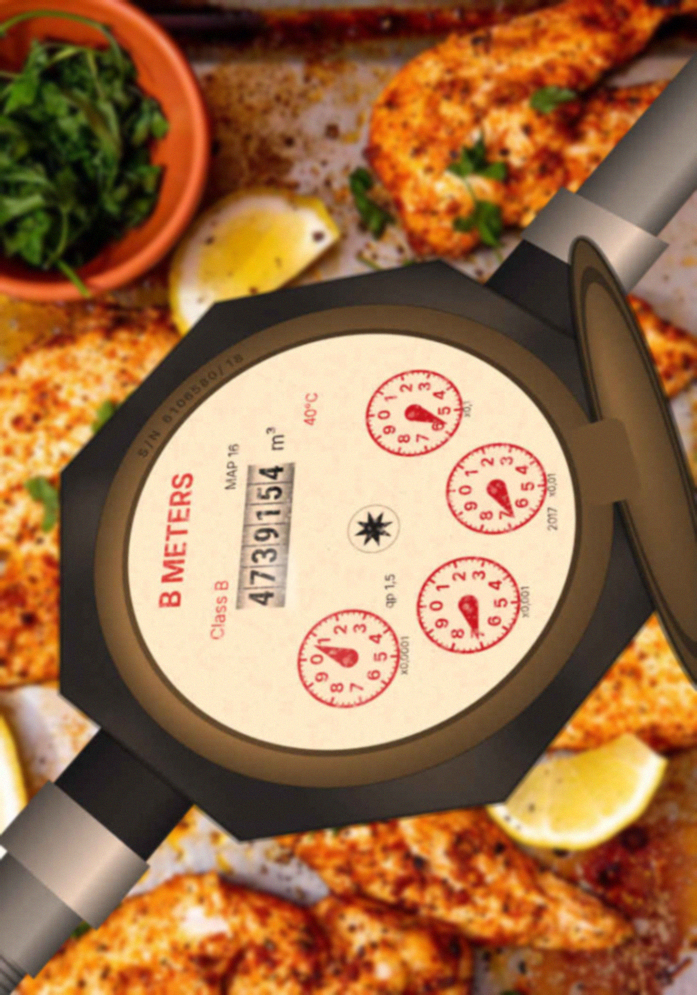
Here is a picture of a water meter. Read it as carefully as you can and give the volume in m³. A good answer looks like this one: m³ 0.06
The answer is m³ 4739154.5670
